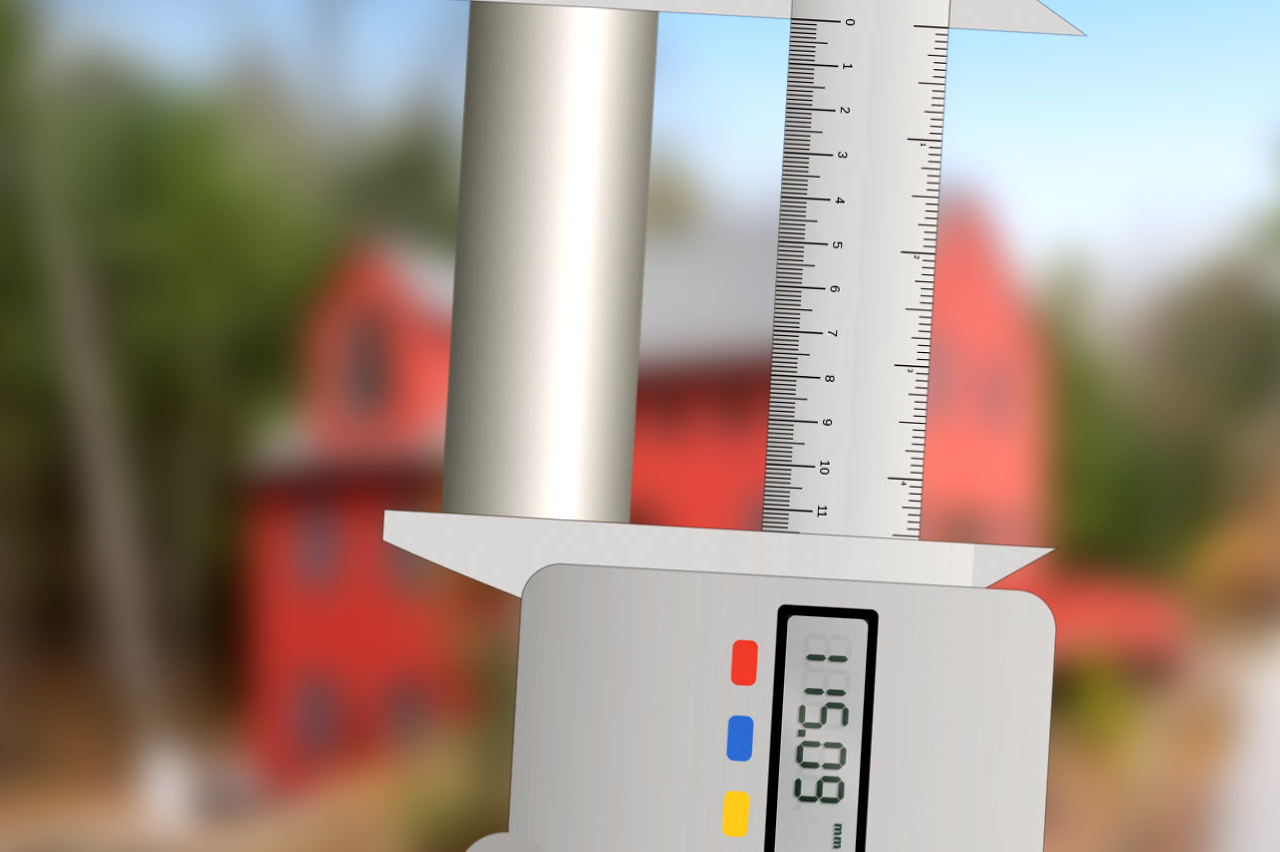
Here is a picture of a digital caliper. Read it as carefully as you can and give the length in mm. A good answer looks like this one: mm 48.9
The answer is mm 115.09
